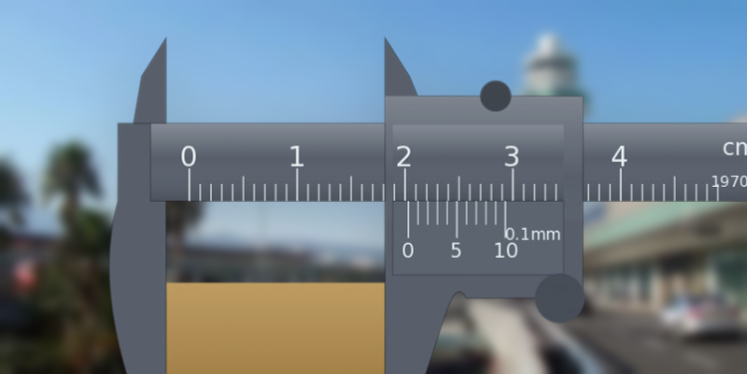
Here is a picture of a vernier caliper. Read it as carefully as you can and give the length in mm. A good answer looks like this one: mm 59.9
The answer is mm 20.3
